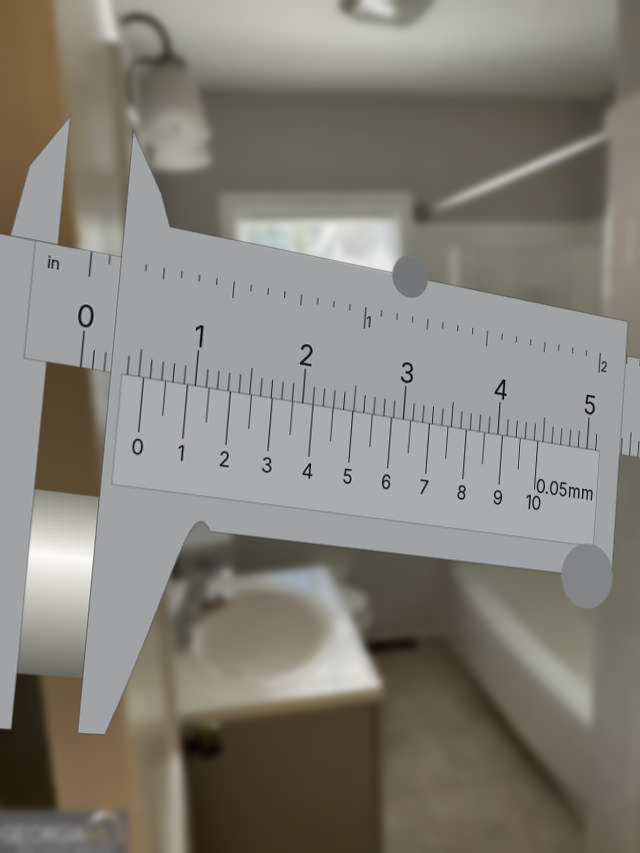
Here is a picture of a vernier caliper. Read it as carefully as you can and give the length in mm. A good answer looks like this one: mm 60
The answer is mm 5.4
